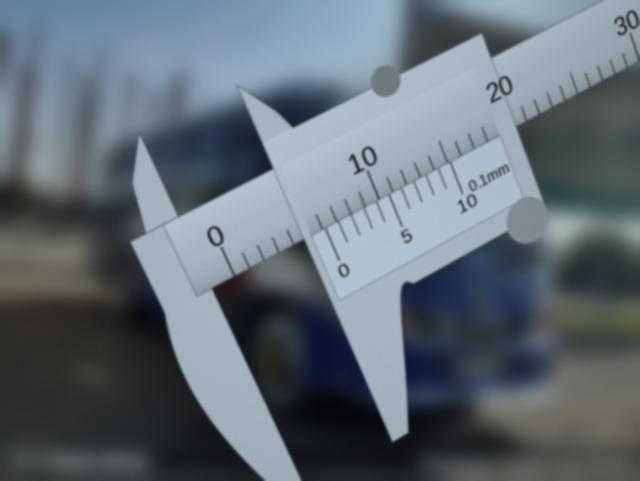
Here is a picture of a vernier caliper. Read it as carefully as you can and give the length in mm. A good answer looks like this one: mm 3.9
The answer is mm 6.2
